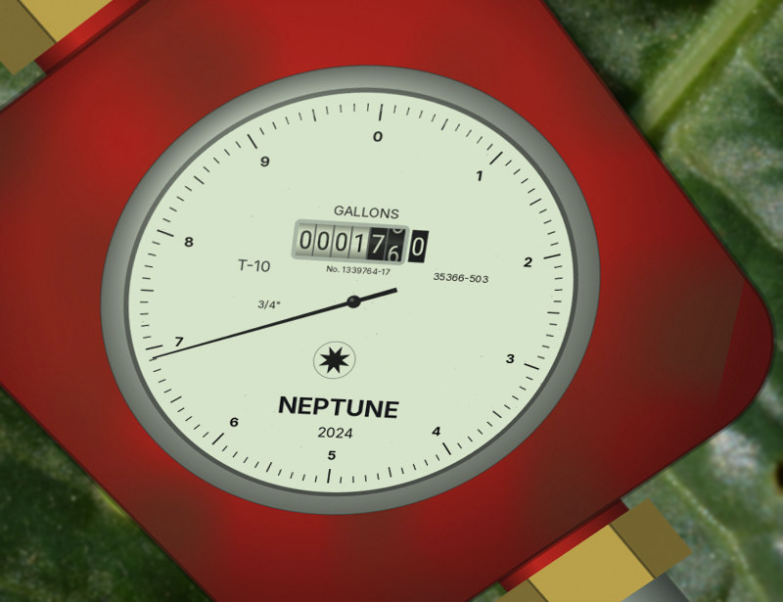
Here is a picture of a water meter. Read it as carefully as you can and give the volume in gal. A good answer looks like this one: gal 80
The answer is gal 1756.9
